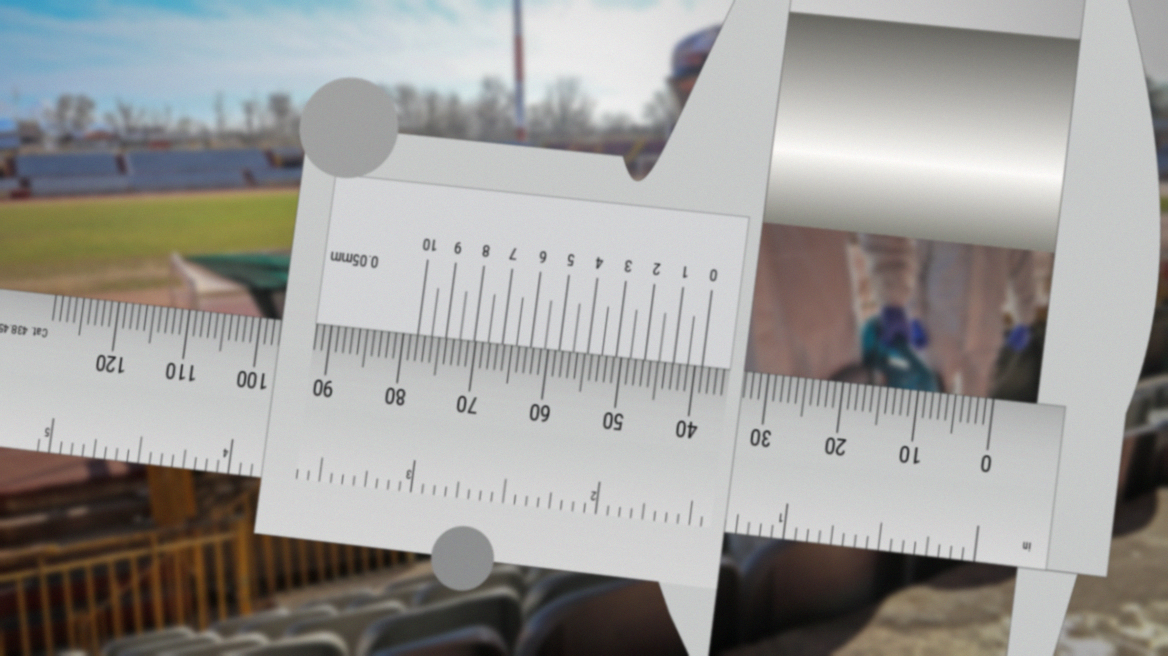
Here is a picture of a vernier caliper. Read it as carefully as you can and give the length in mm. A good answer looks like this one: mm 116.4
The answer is mm 39.0
